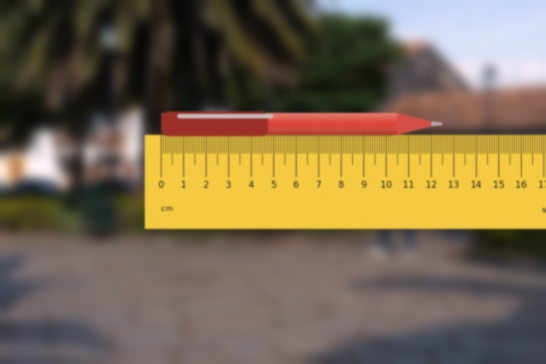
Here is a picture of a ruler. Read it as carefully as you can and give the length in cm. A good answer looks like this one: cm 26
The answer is cm 12.5
